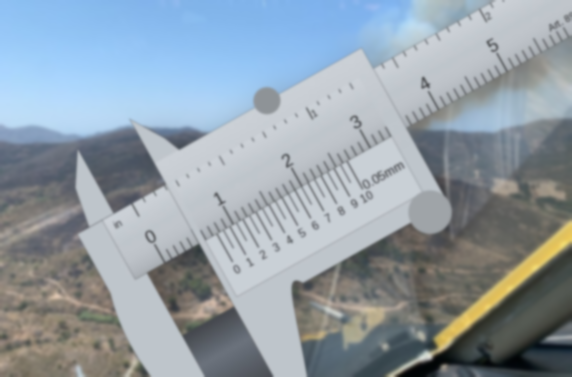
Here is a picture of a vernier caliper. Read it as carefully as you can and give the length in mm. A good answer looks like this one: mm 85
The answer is mm 7.6
